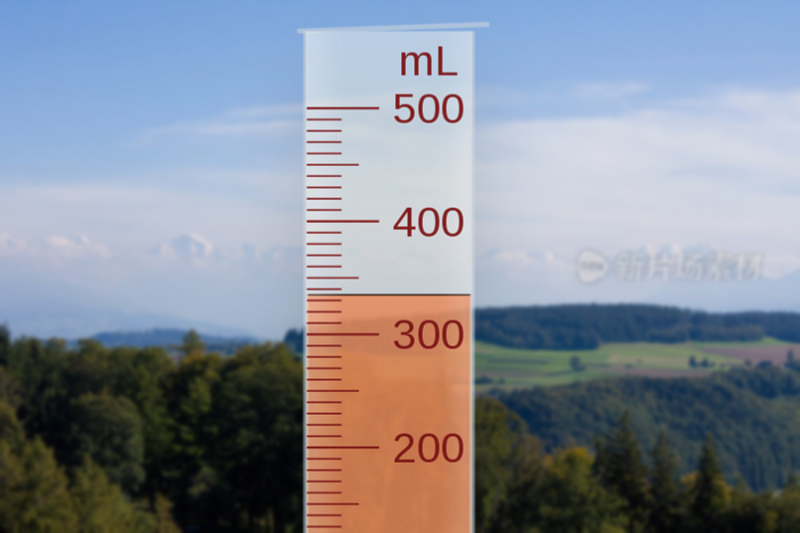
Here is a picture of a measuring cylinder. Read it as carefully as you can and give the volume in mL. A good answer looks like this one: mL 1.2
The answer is mL 335
